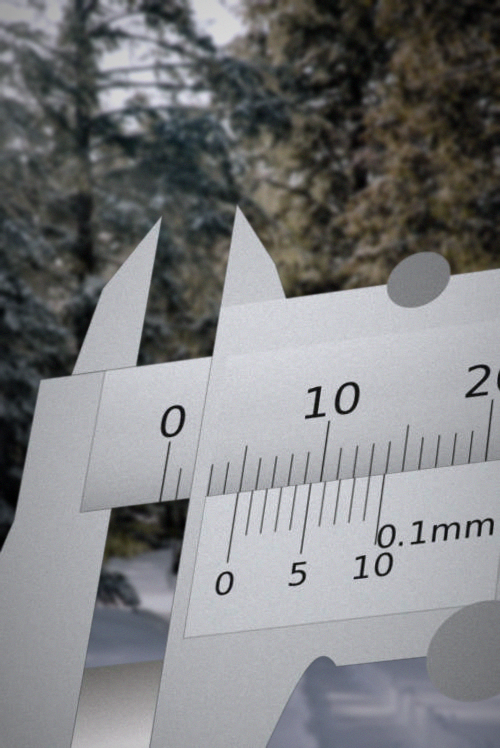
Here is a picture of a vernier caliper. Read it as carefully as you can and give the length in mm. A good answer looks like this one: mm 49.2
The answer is mm 4.9
